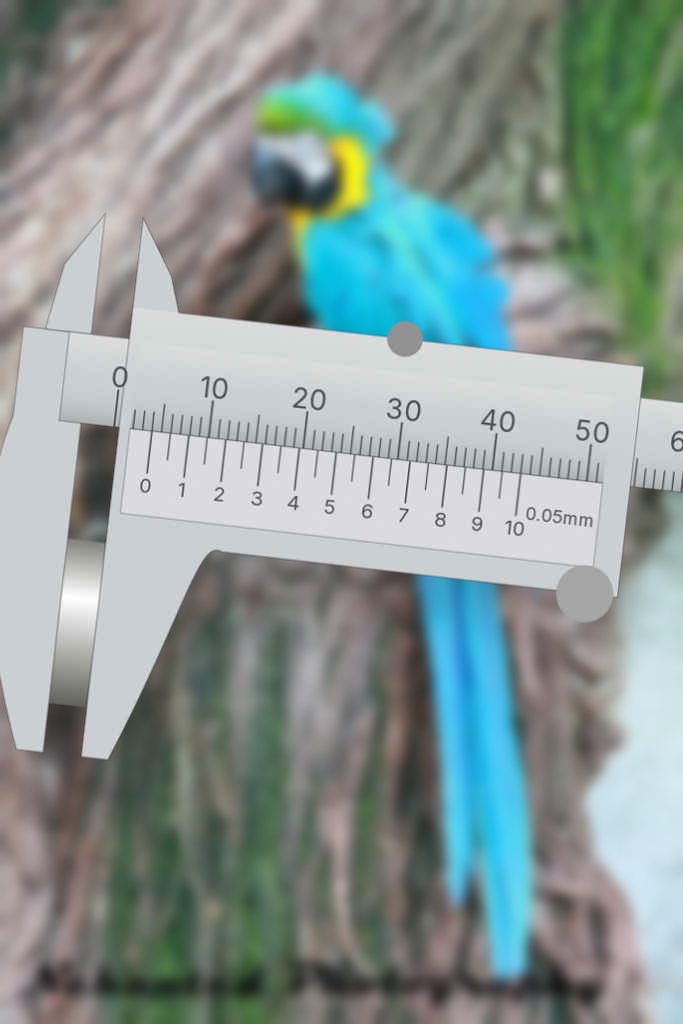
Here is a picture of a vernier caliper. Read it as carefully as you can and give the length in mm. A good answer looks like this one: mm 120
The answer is mm 4.0
